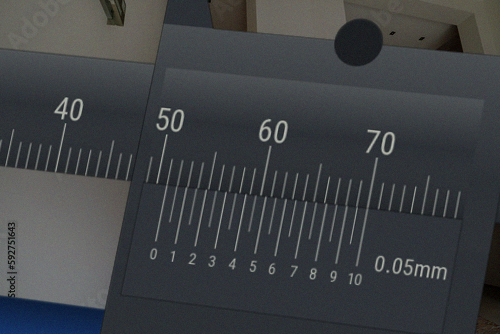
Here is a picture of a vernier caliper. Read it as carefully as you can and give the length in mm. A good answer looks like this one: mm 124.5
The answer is mm 51.0
